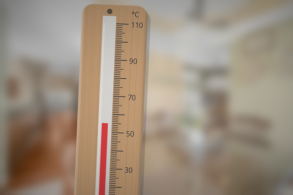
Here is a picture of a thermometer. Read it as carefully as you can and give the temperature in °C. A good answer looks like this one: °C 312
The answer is °C 55
